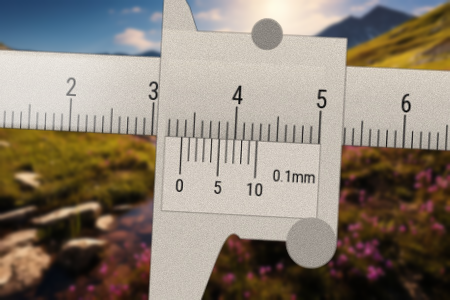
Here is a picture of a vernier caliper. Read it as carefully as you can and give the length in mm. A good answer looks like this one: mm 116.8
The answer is mm 33.6
